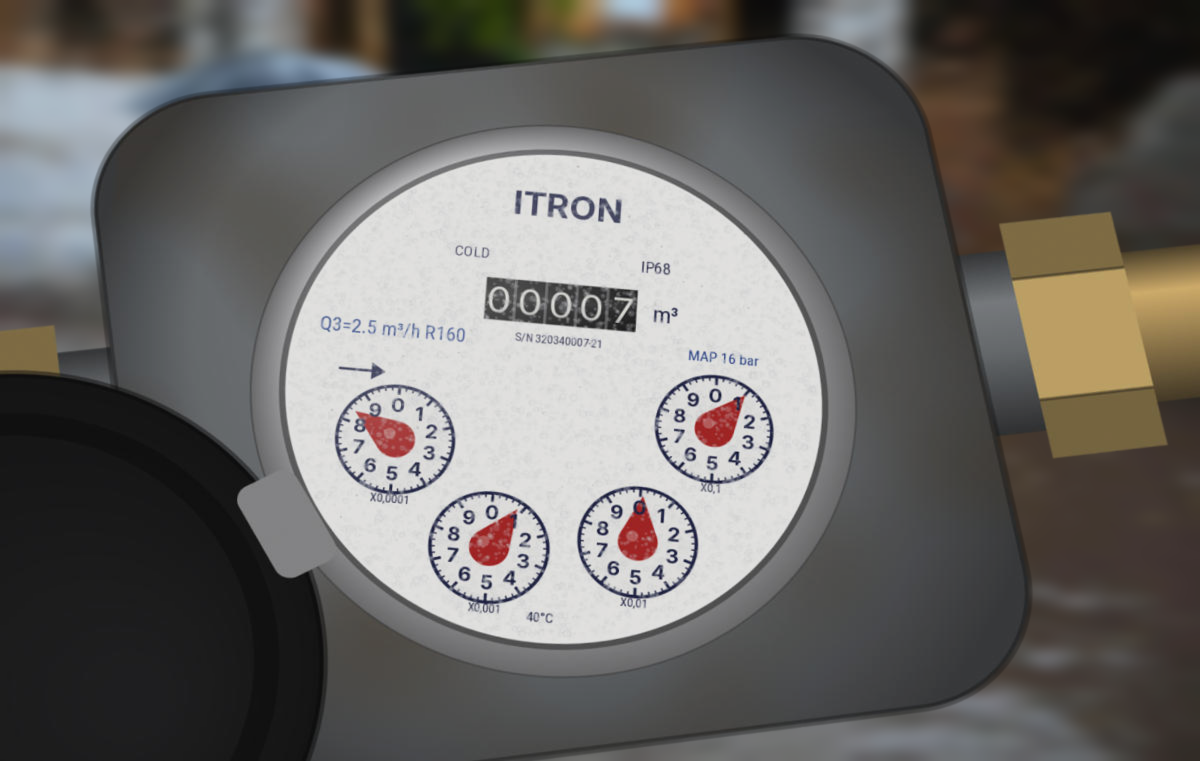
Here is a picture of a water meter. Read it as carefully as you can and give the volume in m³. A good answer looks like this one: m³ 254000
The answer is m³ 7.1008
